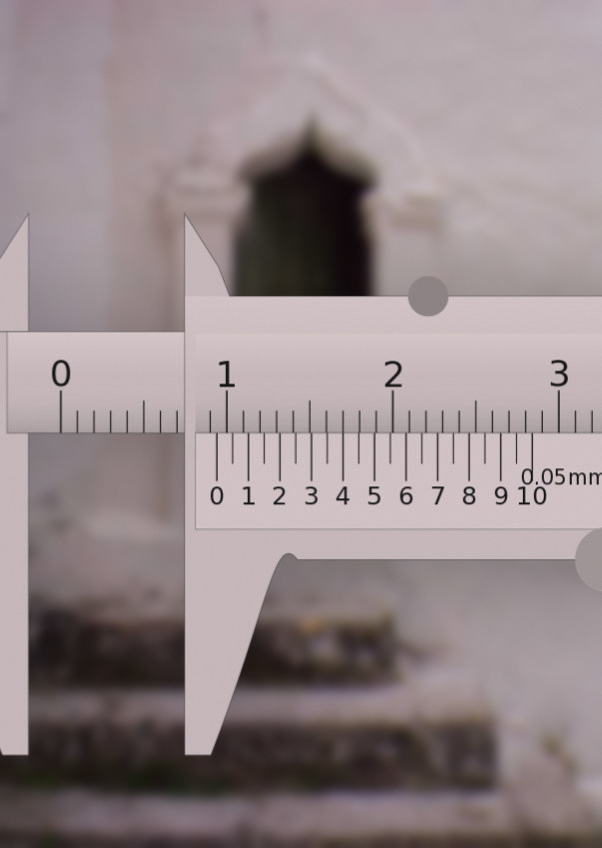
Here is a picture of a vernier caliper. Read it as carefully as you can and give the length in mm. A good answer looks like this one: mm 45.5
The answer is mm 9.4
